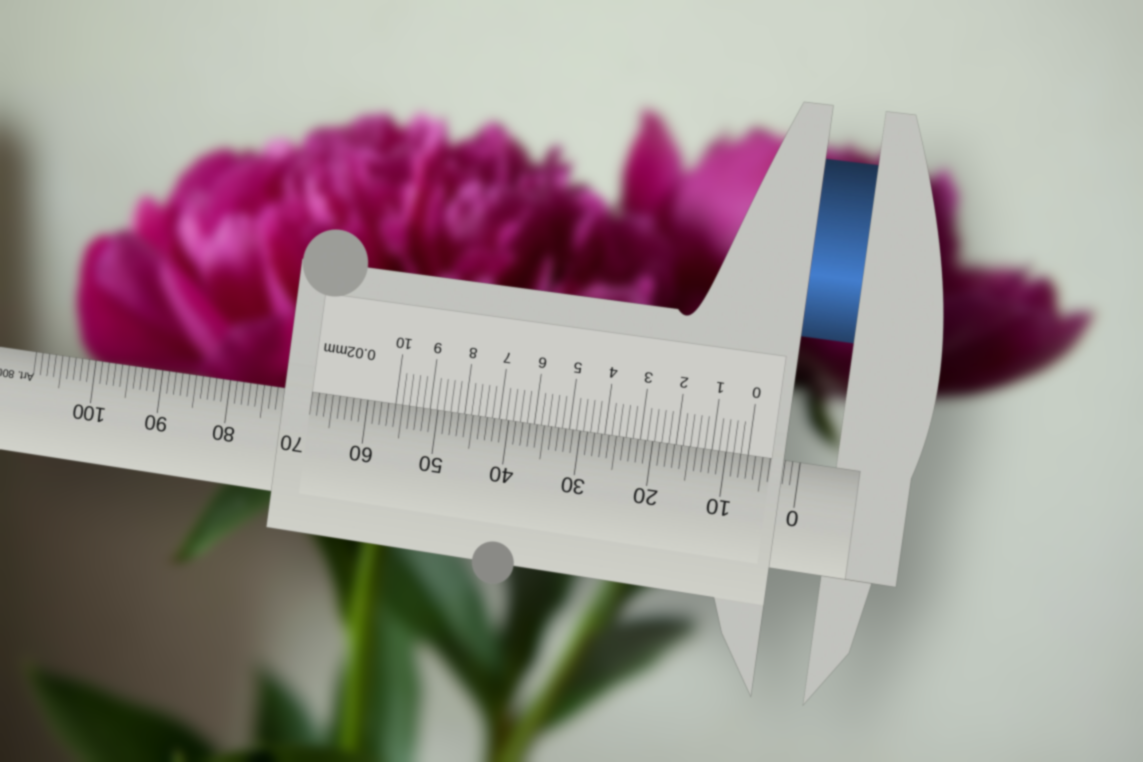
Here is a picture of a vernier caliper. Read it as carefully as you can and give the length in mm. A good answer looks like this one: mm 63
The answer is mm 7.0
